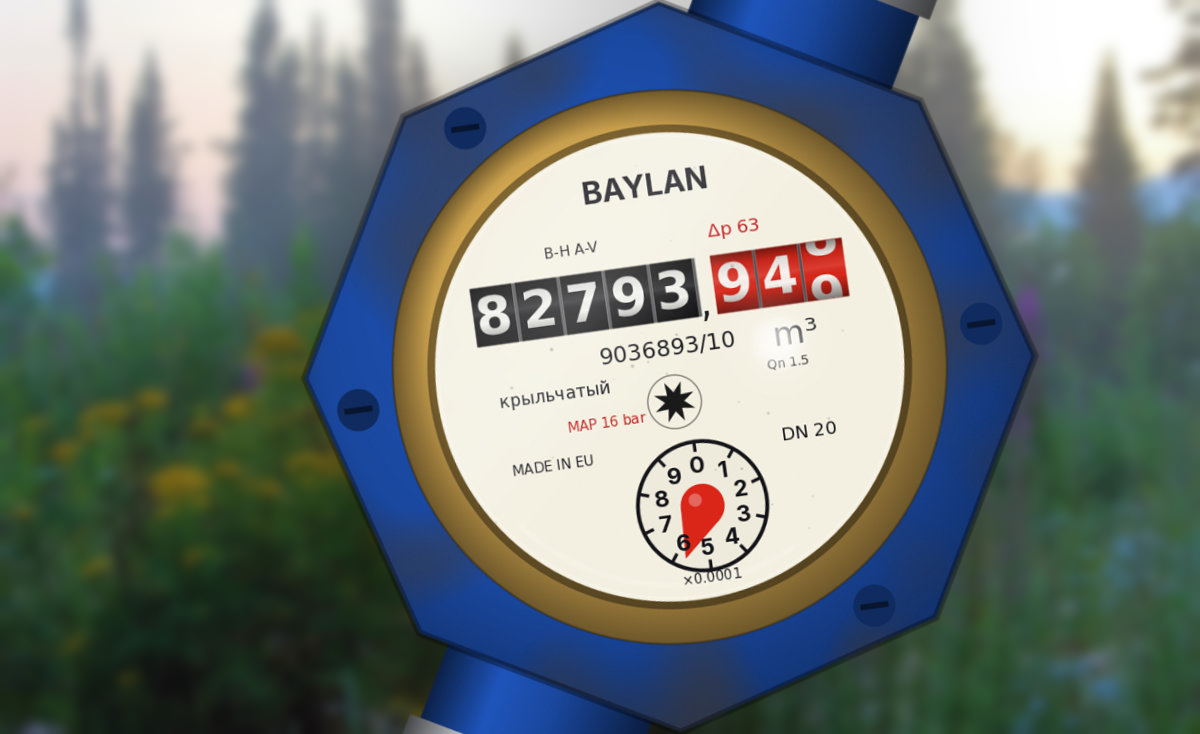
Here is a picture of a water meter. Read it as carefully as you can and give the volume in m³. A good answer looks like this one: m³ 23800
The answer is m³ 82793.9485
